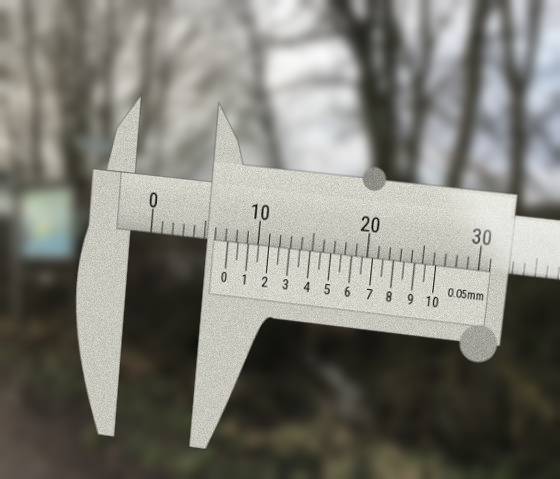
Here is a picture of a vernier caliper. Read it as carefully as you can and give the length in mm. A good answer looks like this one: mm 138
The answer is mm 7.2
